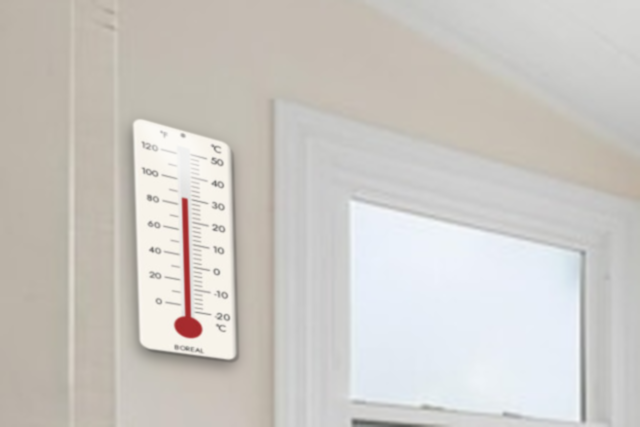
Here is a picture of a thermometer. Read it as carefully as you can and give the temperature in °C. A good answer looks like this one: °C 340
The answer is °C 30
